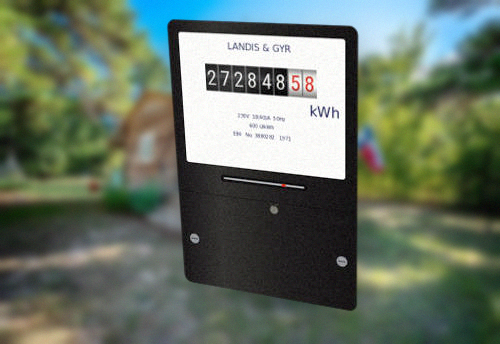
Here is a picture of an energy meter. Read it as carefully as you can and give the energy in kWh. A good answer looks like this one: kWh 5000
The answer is kWh 272848.58
